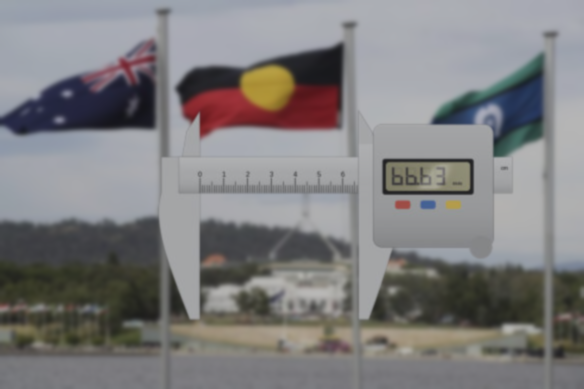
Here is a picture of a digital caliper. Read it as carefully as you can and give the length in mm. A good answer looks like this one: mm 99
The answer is mm 66.63
